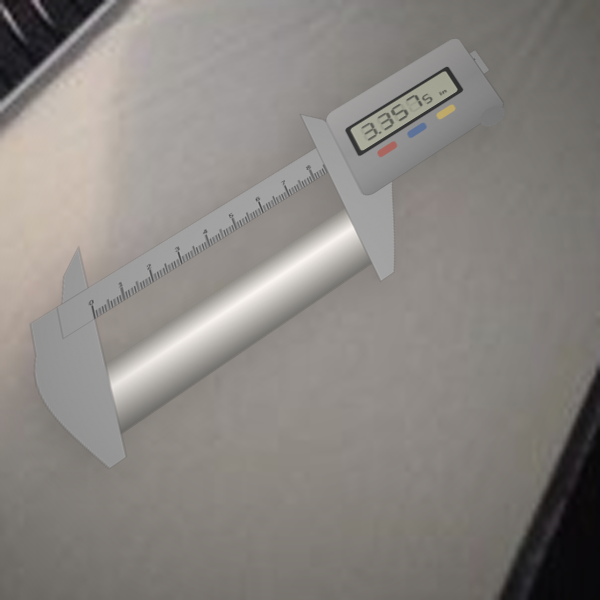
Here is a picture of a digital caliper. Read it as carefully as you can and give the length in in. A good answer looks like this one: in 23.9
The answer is in 3.3575
